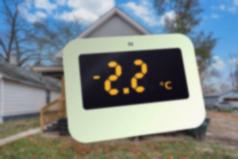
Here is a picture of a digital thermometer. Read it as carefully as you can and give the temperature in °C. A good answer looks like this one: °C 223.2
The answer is °C -2.2
